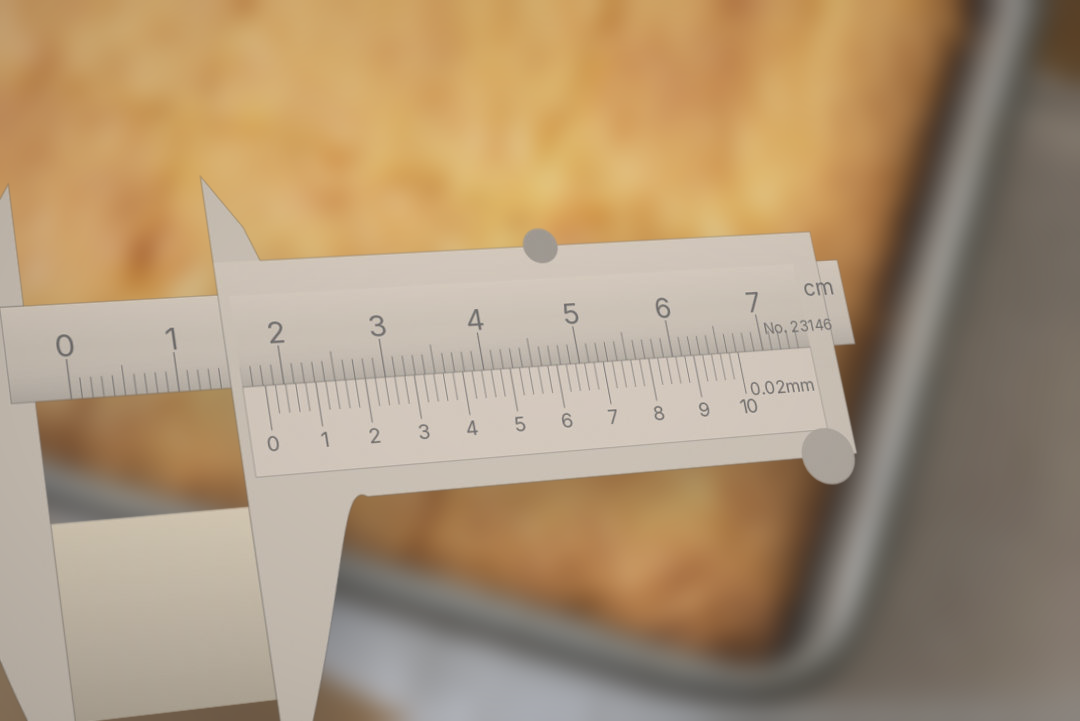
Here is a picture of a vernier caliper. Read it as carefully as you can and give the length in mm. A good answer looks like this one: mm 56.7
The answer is mm 18.2
